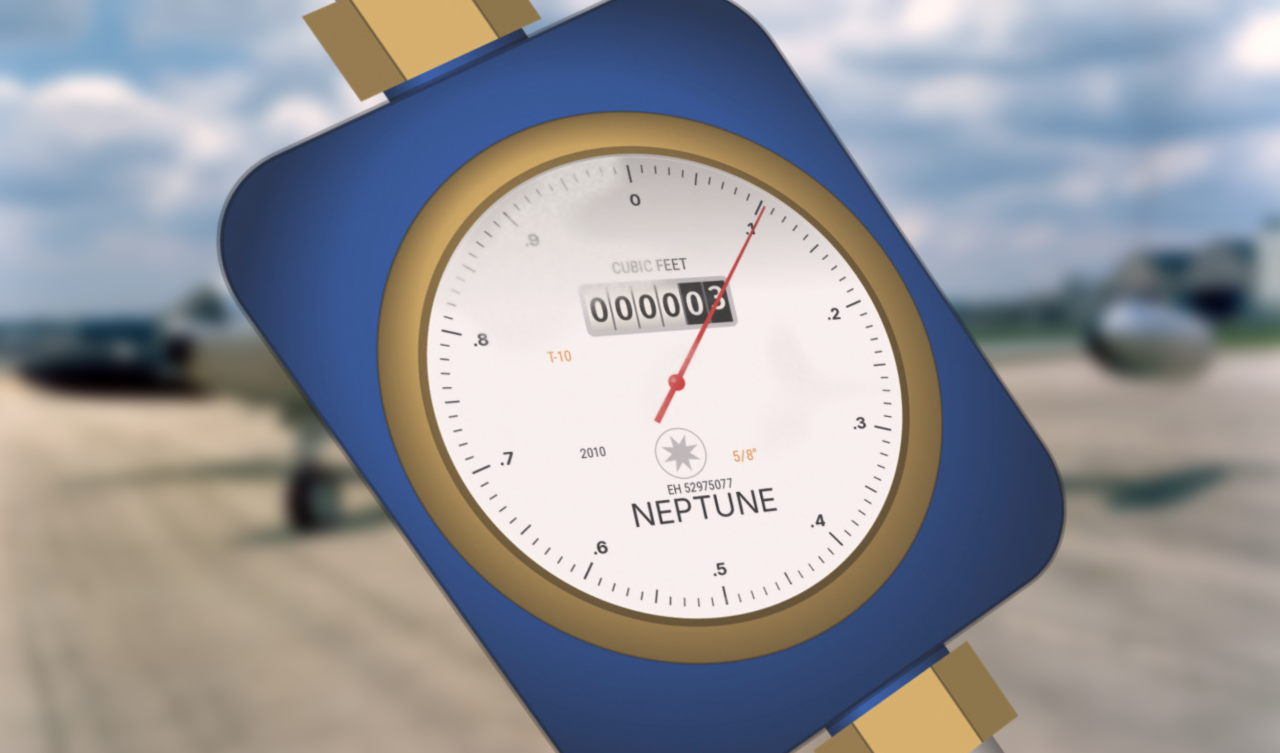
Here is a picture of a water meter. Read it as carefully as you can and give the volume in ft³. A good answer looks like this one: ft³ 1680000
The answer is ft³ 3.10
